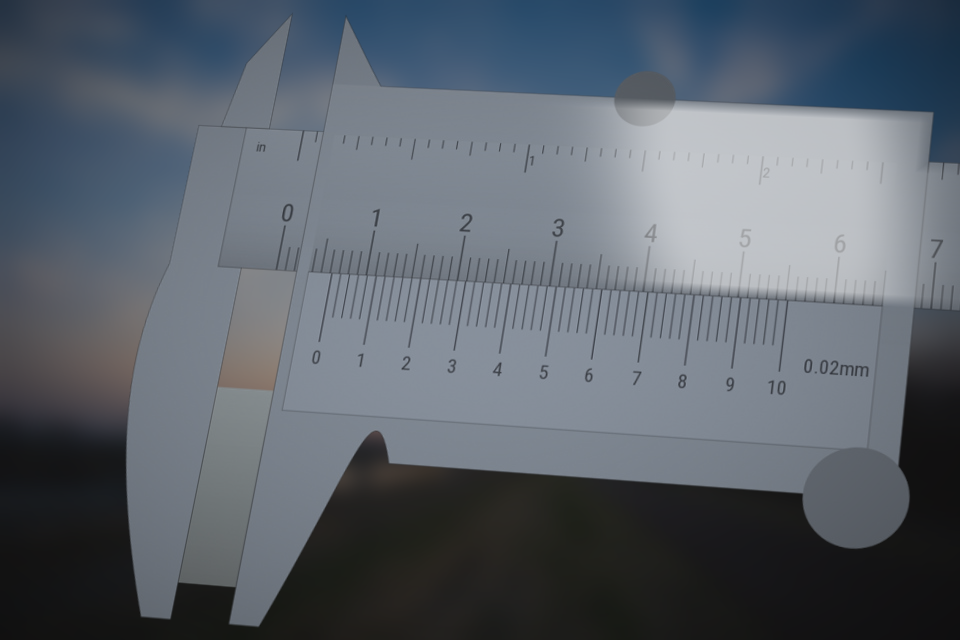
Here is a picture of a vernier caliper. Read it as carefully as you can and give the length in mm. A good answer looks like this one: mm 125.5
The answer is mm 6.2
